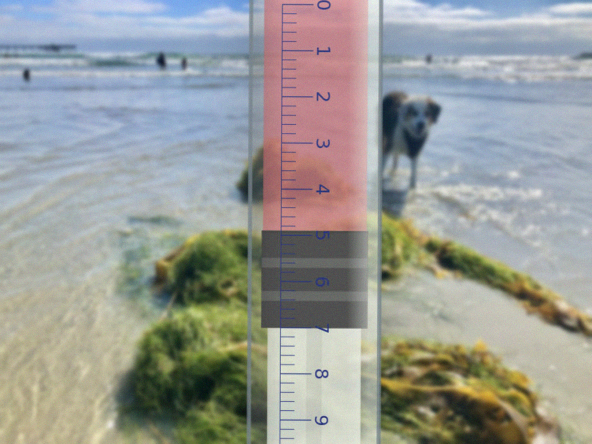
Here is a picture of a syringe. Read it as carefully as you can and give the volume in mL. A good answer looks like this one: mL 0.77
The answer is mL 4.9
